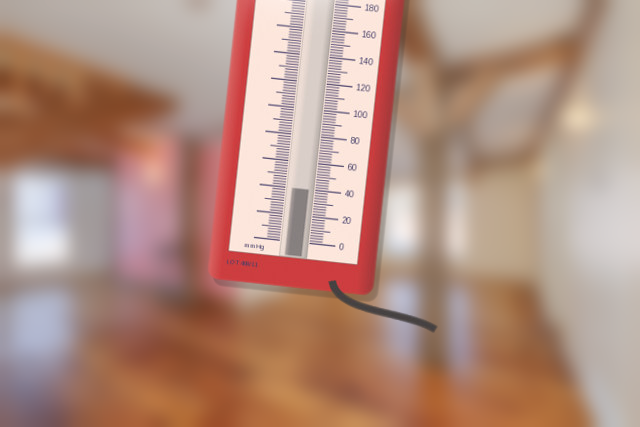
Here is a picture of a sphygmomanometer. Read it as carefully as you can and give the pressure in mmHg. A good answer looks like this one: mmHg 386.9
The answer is mmHg 40
